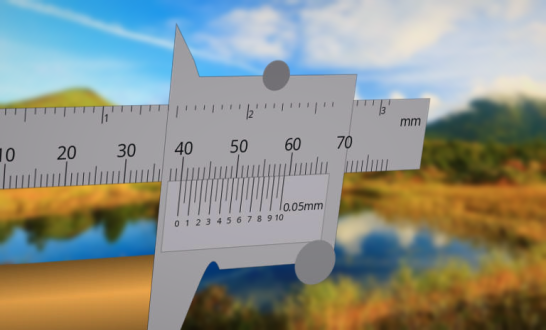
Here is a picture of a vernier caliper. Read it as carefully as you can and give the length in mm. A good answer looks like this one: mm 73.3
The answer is mm 40.0
